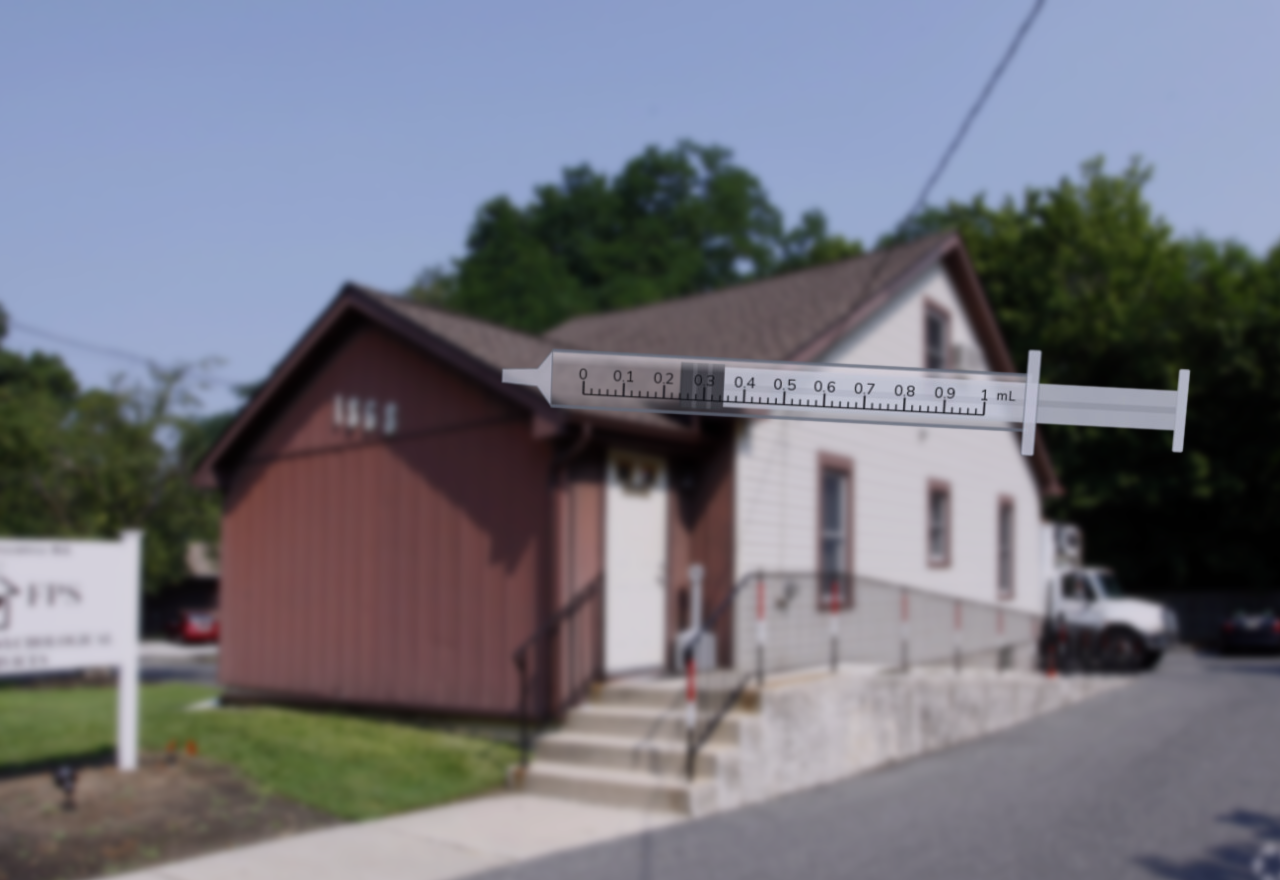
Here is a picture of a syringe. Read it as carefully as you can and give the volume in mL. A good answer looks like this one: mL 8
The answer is mL 0.24
